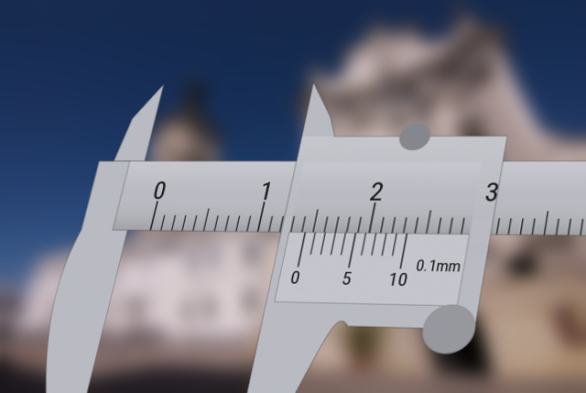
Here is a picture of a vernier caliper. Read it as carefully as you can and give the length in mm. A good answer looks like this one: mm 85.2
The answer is mm 14.3
